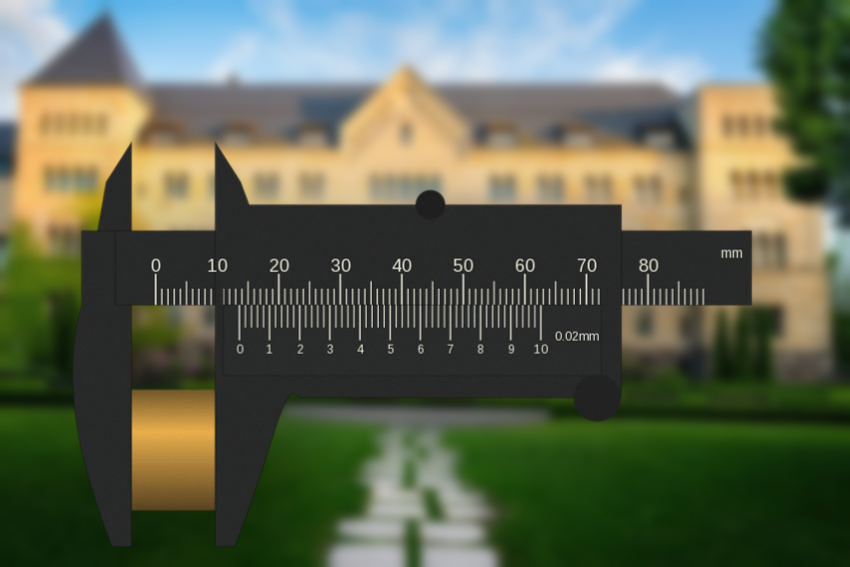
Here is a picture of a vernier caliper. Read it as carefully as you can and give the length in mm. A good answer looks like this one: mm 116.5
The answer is mm 13.6
